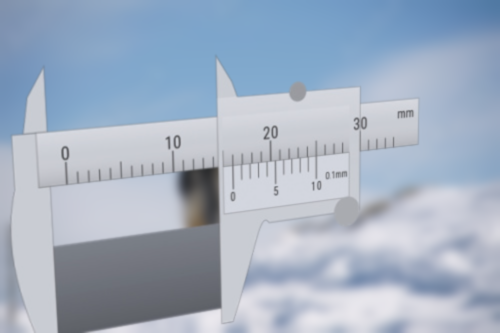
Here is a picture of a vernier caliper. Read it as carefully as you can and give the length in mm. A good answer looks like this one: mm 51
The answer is mm 16.0
